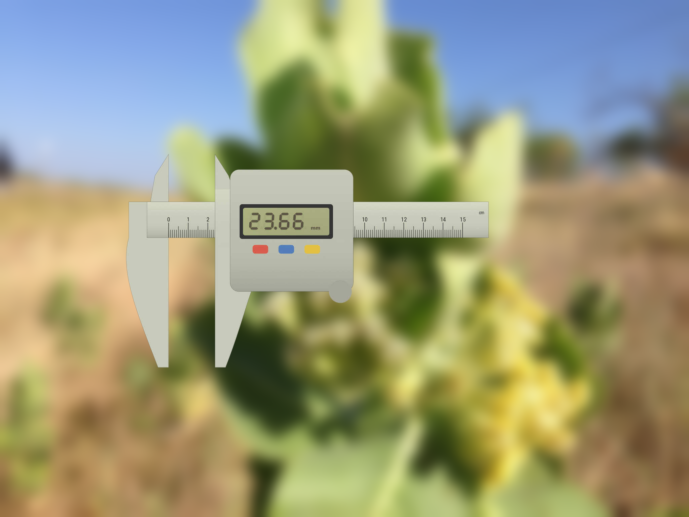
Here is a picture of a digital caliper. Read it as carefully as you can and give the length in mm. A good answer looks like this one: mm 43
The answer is mm 23.66
